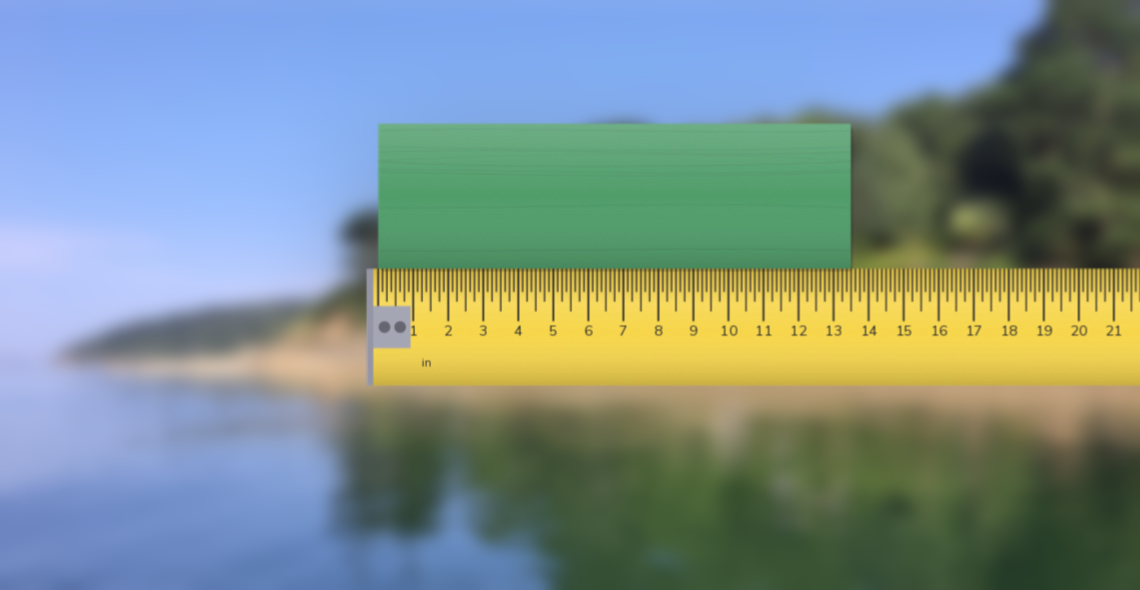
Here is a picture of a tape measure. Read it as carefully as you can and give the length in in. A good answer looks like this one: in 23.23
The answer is in 13.5
